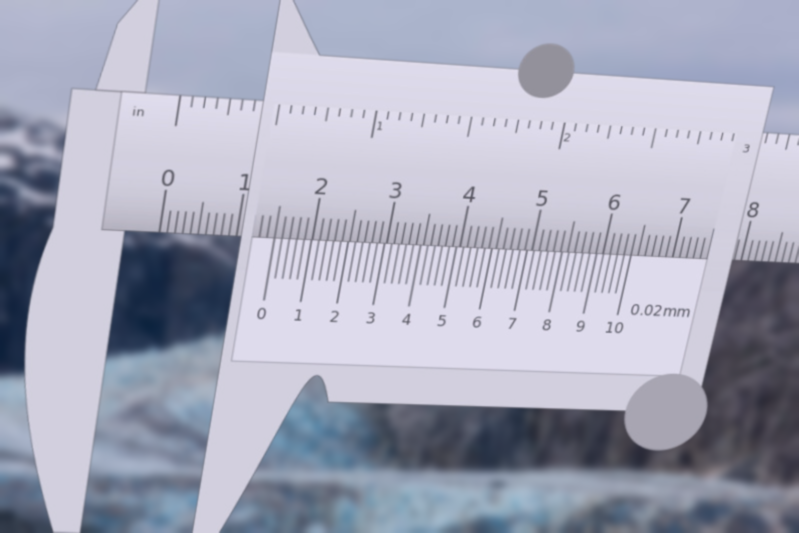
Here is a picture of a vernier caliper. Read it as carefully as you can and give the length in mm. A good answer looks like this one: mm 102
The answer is mm 15.0
